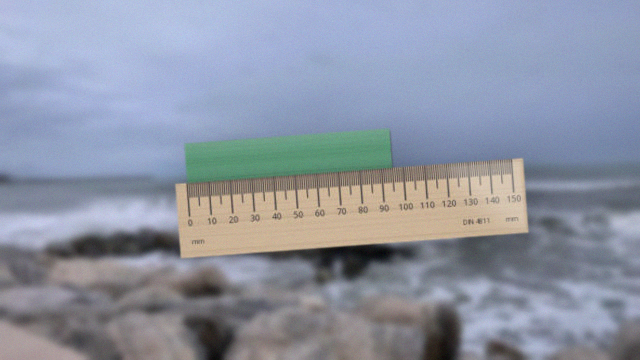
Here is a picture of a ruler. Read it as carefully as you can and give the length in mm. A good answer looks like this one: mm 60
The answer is mm 95
